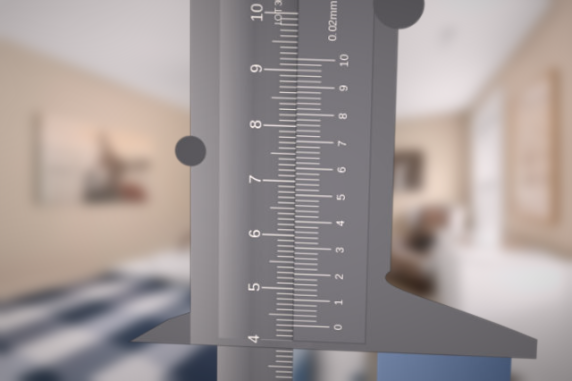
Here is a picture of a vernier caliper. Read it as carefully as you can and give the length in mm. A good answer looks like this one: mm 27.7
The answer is mm 43.0
